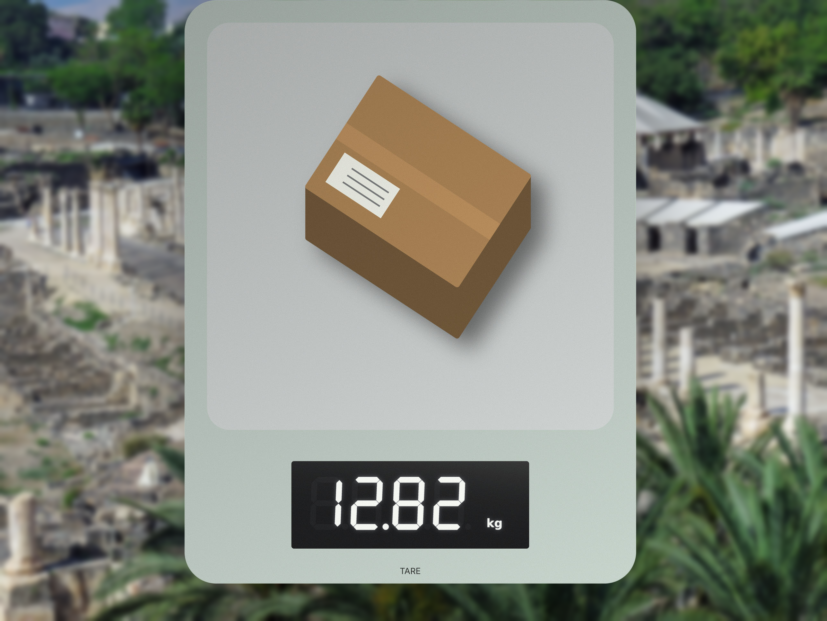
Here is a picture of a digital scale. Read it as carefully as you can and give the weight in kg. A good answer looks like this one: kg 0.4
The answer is kg 12.82
